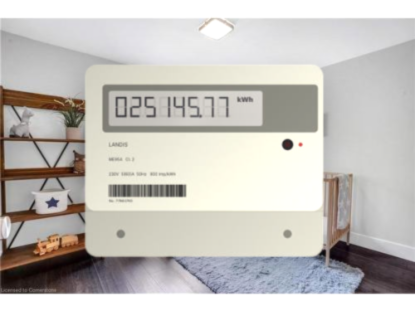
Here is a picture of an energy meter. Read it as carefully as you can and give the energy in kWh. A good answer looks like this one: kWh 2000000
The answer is kWh 25145.77
